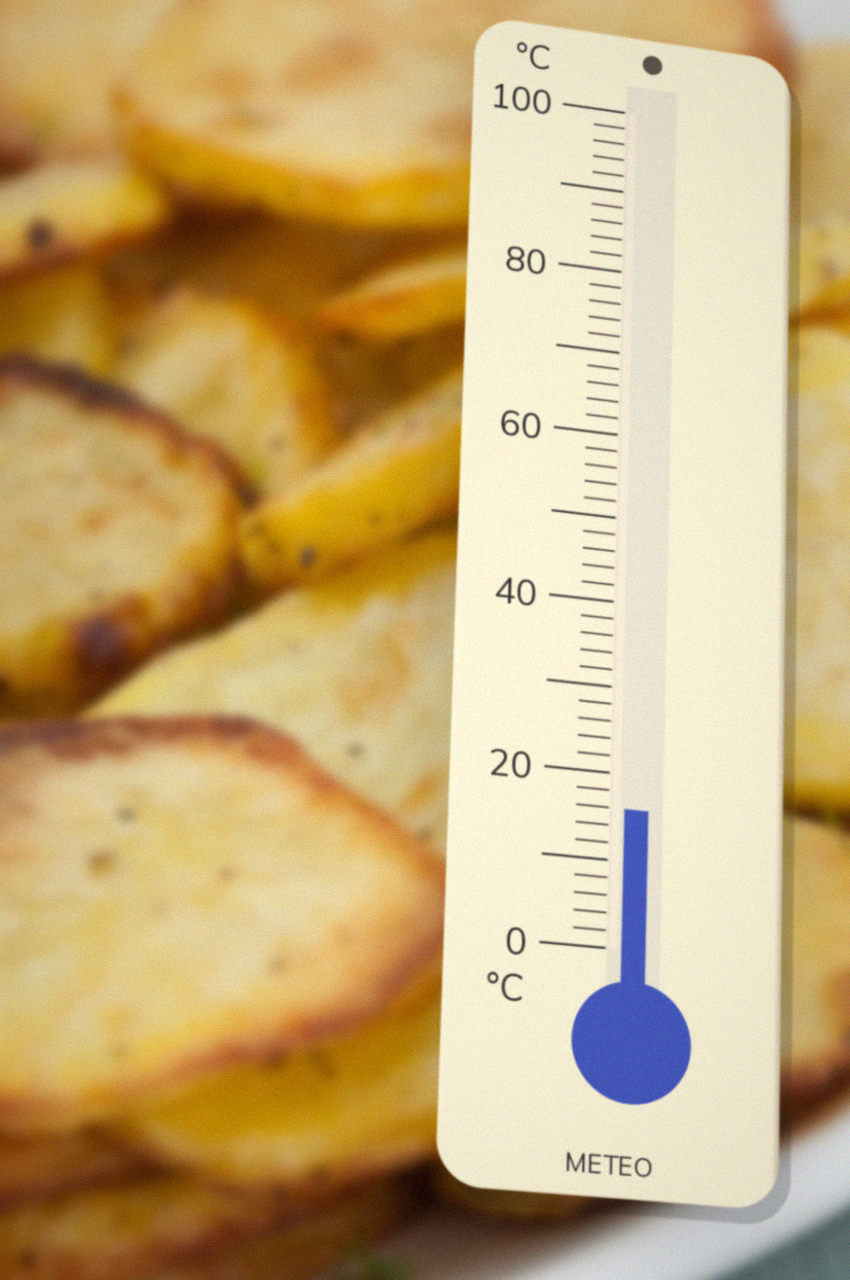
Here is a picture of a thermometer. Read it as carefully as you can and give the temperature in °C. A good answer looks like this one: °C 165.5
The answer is °C 16
